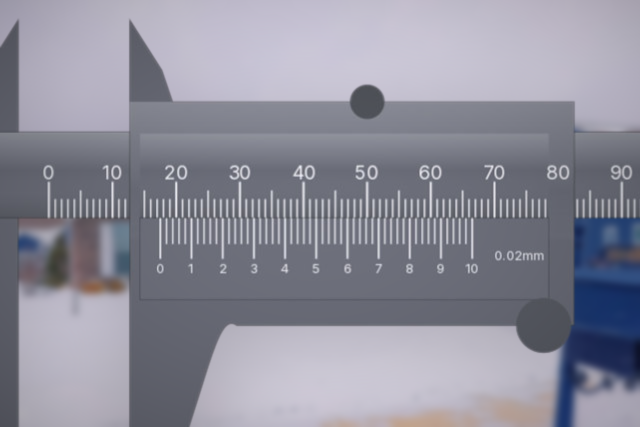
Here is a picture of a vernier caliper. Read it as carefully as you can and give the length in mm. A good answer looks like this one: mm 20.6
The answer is mm 17.5
